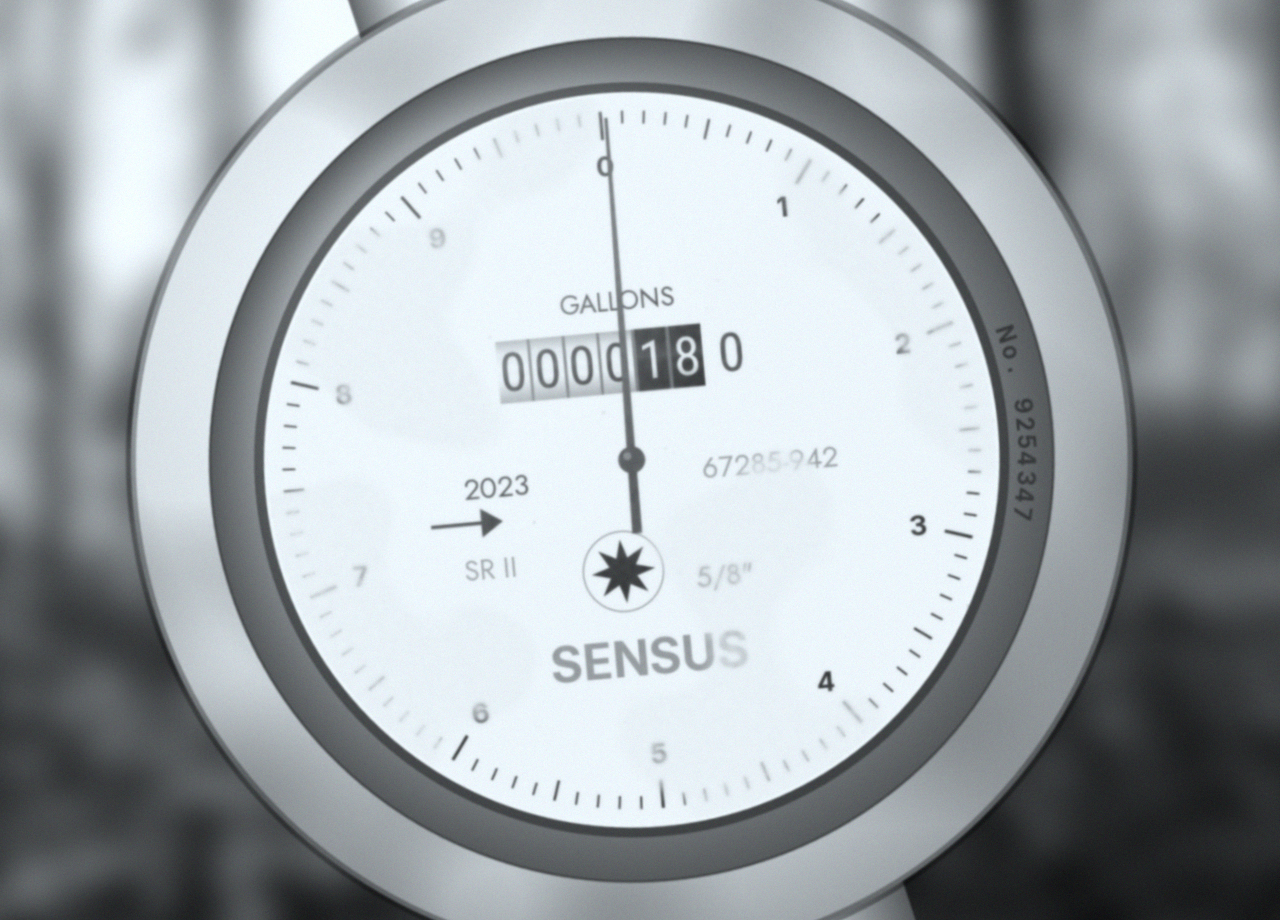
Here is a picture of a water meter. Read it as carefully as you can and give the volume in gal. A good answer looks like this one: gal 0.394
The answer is gal 180.0
